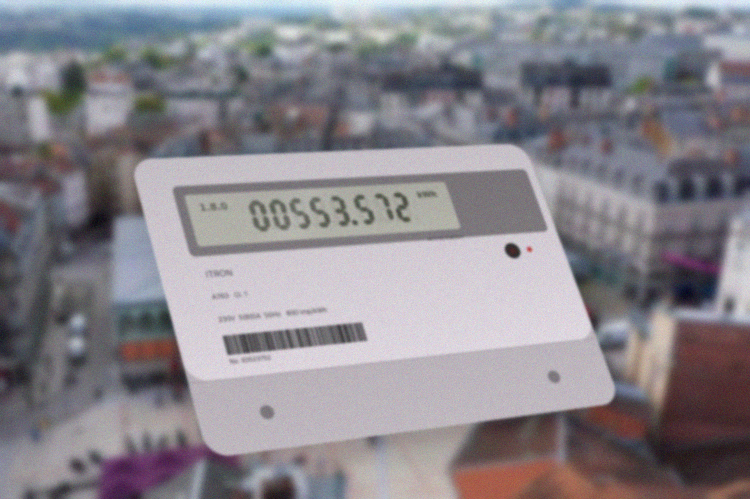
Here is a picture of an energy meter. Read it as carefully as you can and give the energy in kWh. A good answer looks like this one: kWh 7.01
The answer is kWh 553.572
